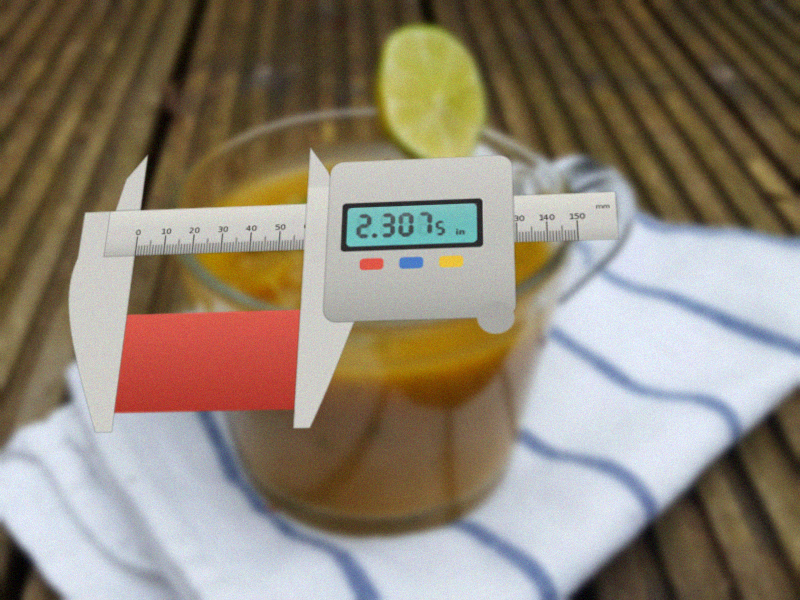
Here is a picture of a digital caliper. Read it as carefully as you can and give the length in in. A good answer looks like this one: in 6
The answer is in 2.3075
